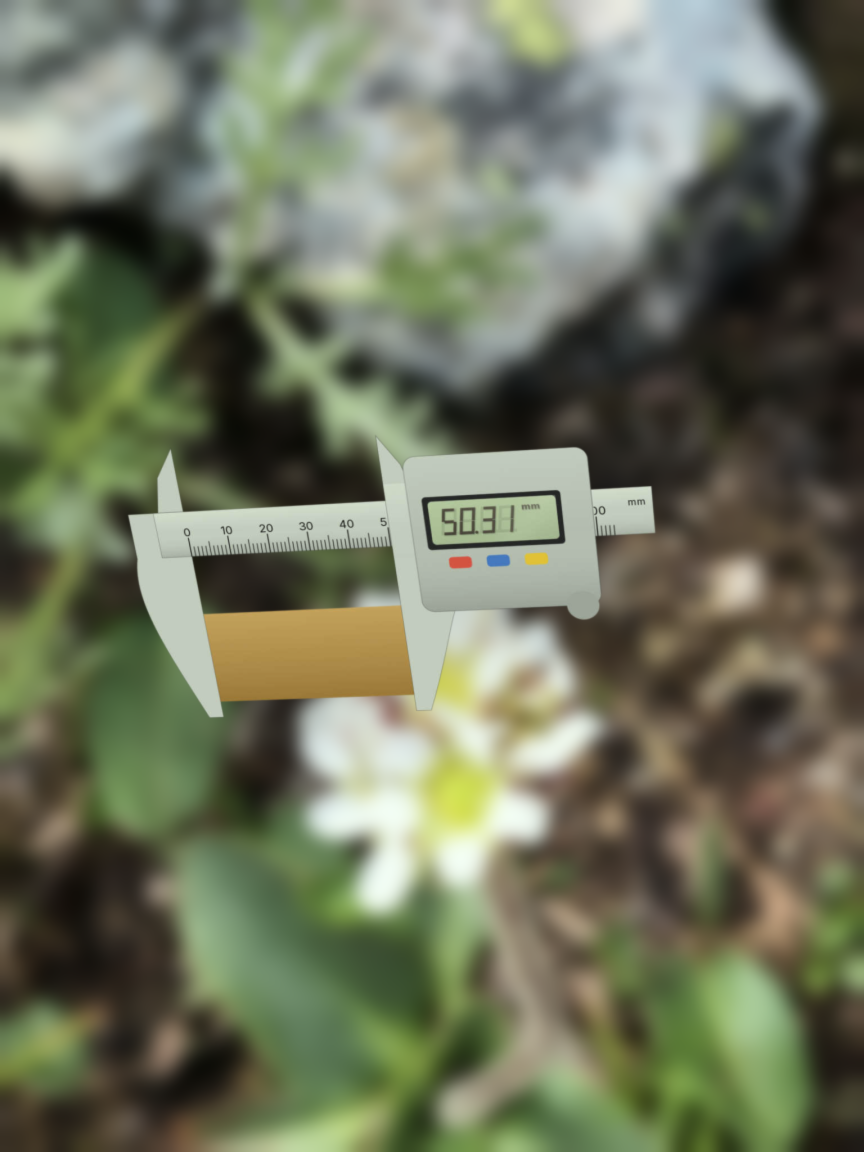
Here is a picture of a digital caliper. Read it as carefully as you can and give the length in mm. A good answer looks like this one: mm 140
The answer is mm 50.31
